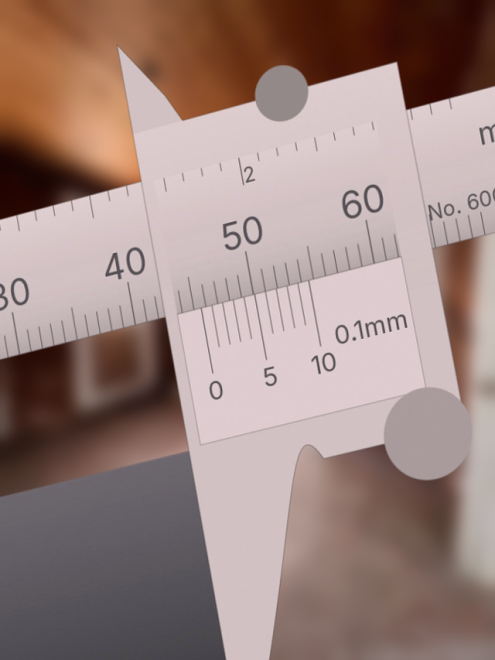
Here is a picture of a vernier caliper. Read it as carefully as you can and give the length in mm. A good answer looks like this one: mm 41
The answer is mm 45.6
